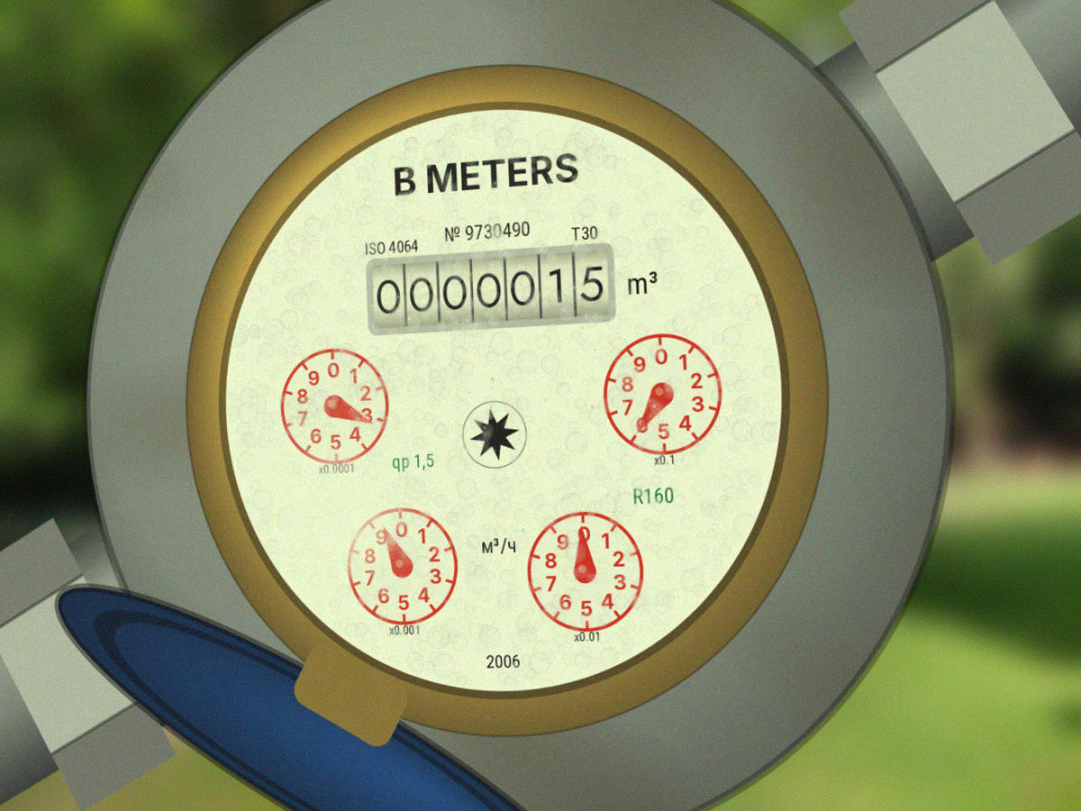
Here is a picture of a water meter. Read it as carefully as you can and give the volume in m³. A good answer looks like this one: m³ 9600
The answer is m³ 15.5993
